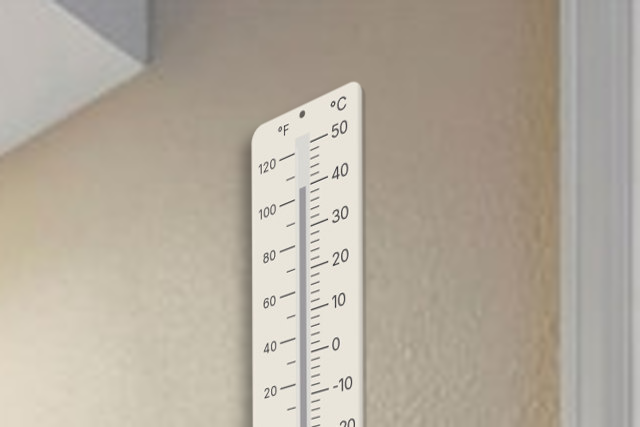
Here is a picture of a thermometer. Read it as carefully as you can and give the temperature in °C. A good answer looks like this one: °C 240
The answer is °C 40
